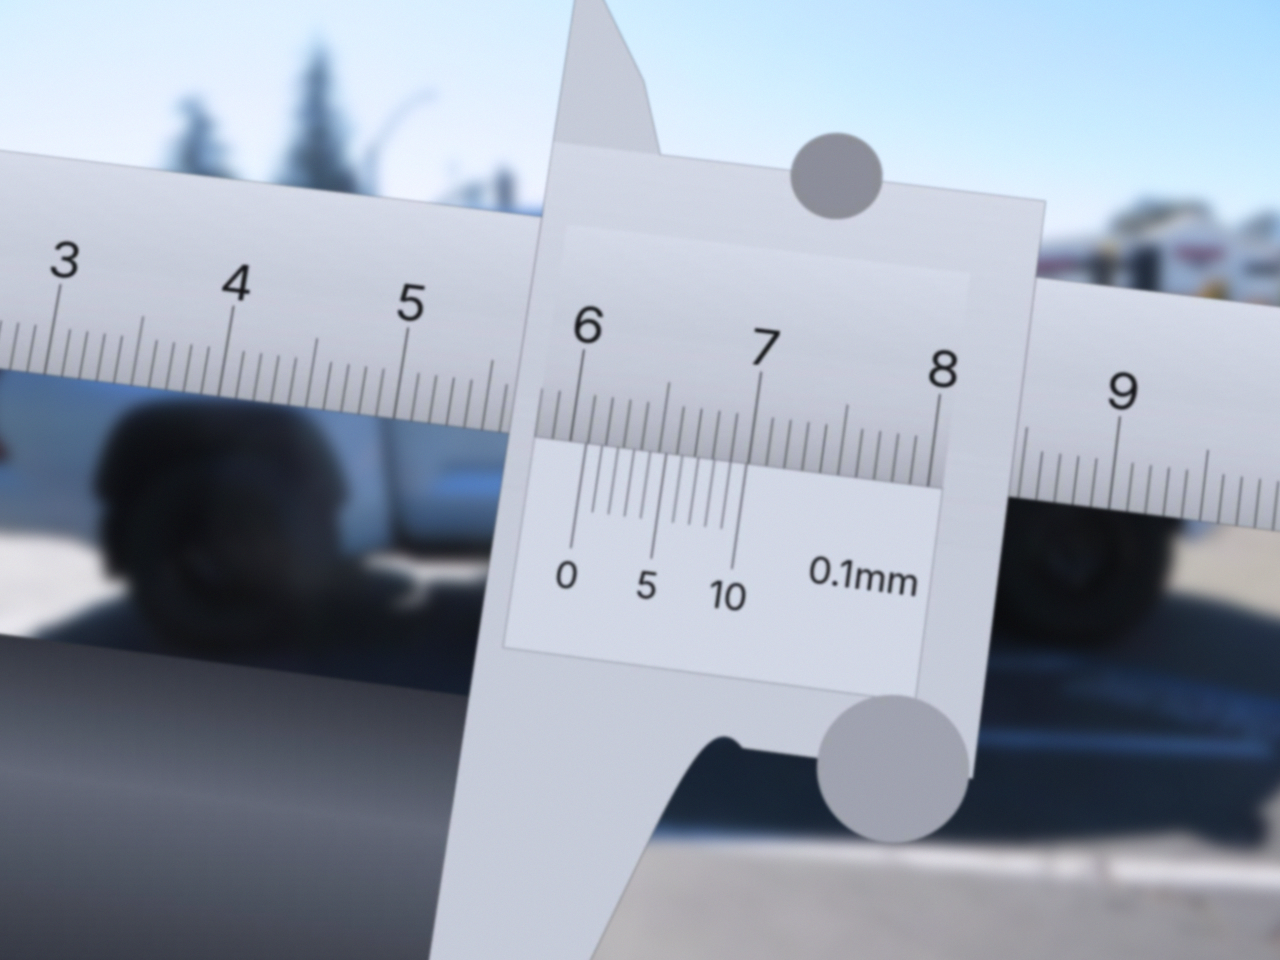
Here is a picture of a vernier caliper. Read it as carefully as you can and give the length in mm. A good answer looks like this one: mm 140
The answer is mm 60.9
